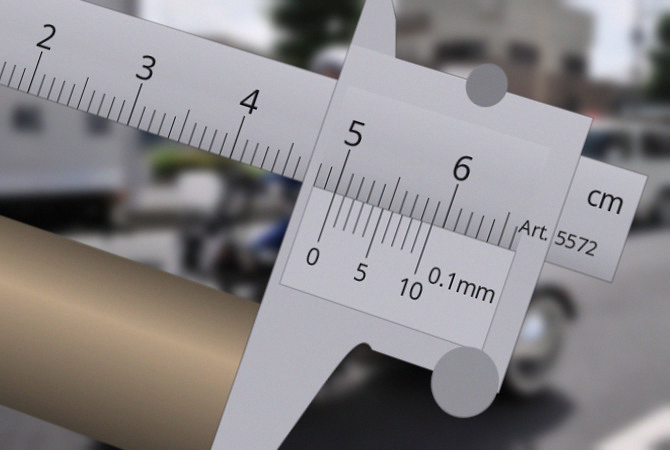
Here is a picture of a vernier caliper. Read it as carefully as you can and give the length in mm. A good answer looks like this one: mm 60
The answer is mm 50.0
